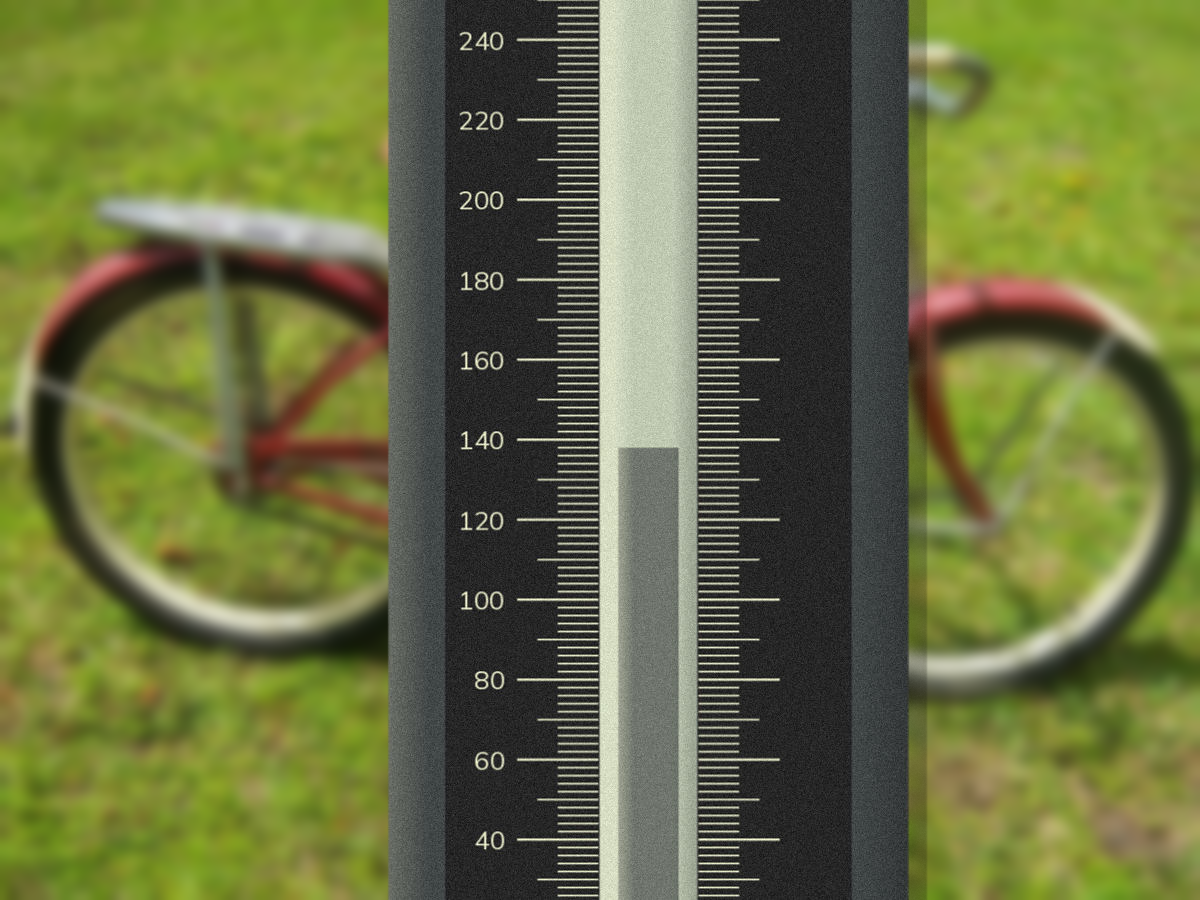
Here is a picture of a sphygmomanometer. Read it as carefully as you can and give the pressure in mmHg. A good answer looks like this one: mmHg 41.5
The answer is mmHg 138
